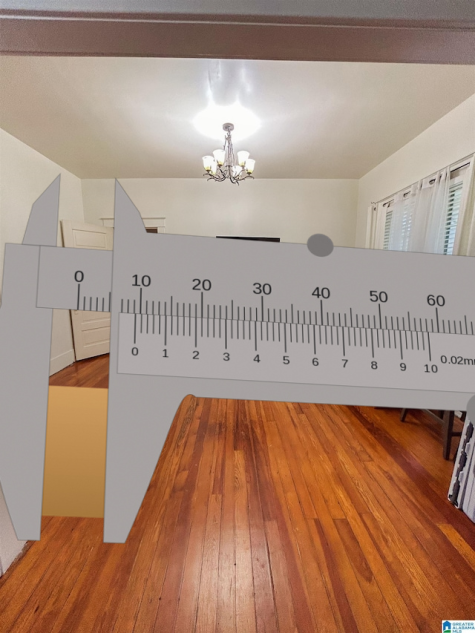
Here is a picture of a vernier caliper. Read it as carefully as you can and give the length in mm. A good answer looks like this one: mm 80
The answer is mm 9.2
